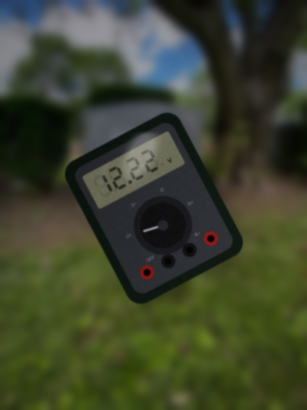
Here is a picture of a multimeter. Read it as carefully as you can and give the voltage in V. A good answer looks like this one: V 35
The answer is V 12.22
